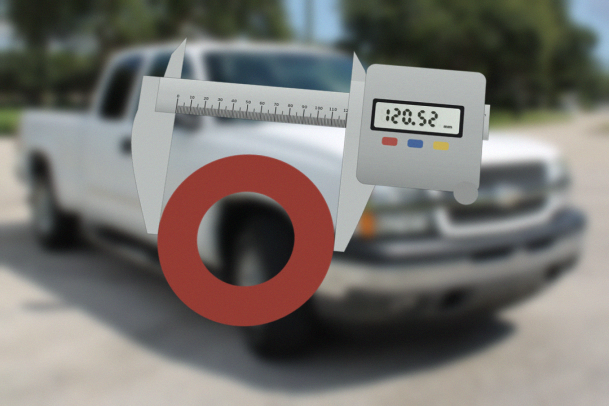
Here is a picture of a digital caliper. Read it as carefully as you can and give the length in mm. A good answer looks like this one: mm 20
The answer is mm 120.52
